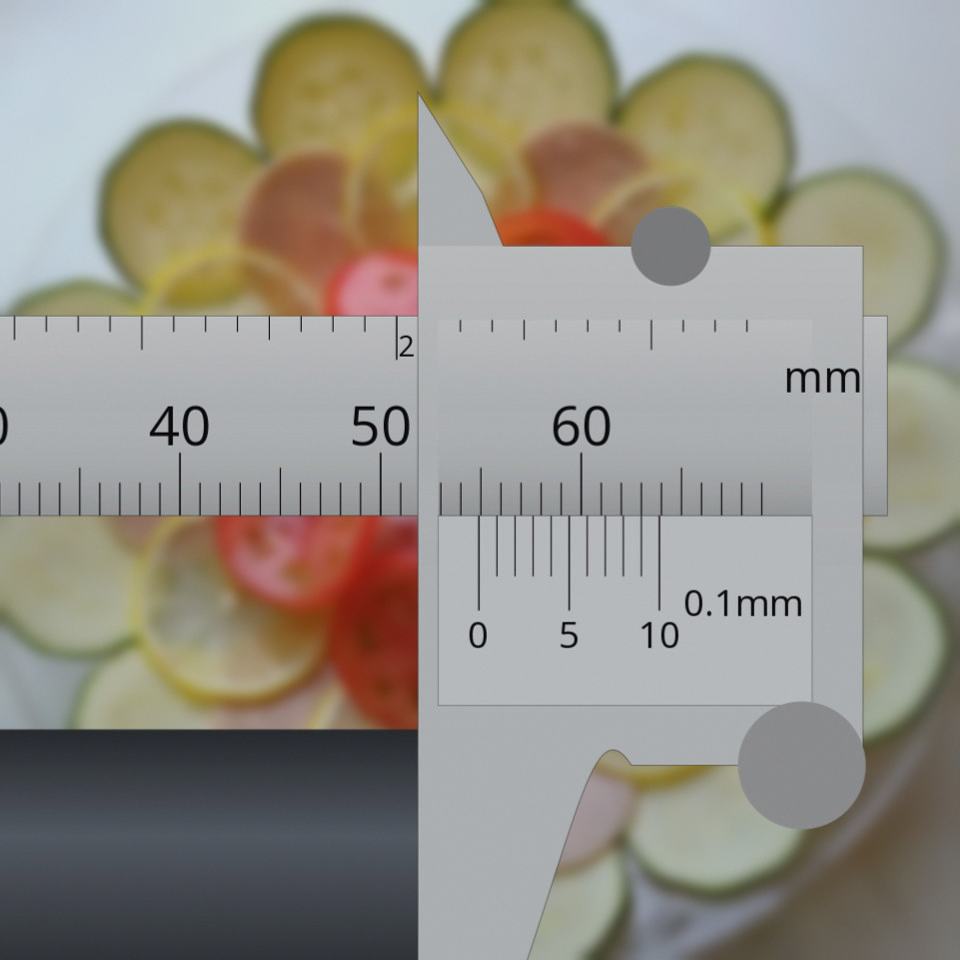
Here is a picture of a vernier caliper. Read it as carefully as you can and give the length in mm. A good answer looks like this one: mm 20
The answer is mm 54.9
